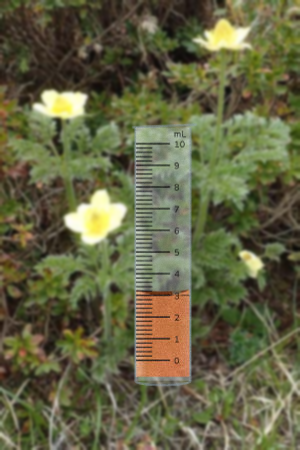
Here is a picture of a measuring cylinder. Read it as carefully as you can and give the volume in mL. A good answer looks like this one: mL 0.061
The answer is mL 3
